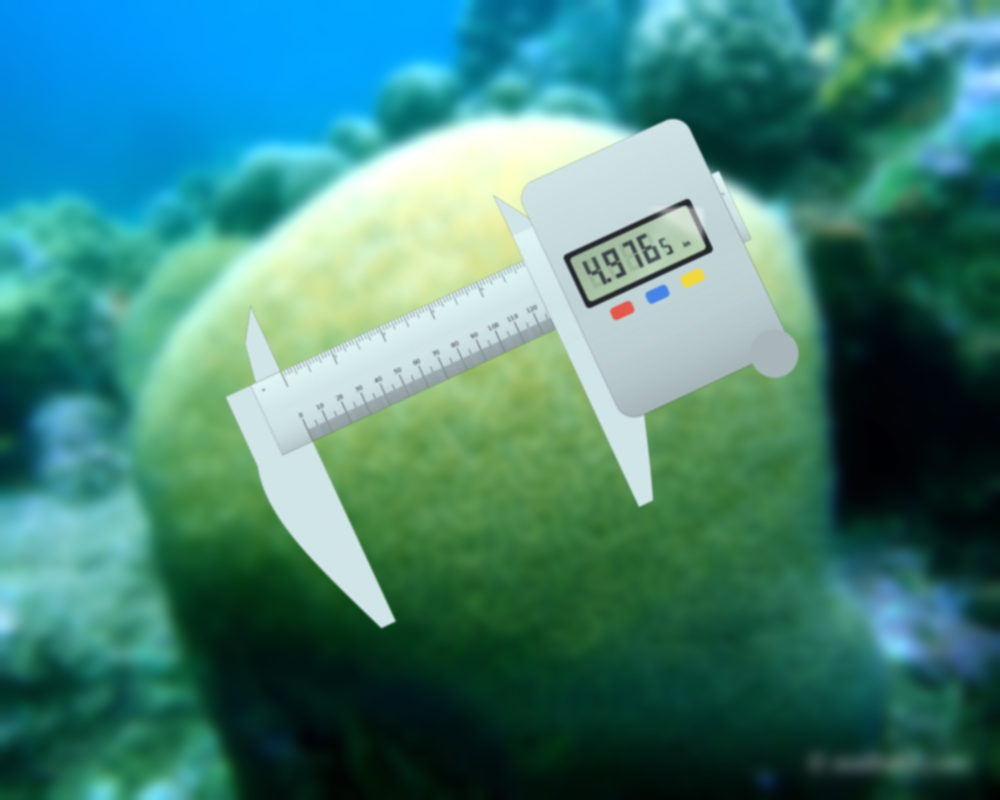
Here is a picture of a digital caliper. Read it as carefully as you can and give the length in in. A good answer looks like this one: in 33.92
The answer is in 4.9765
